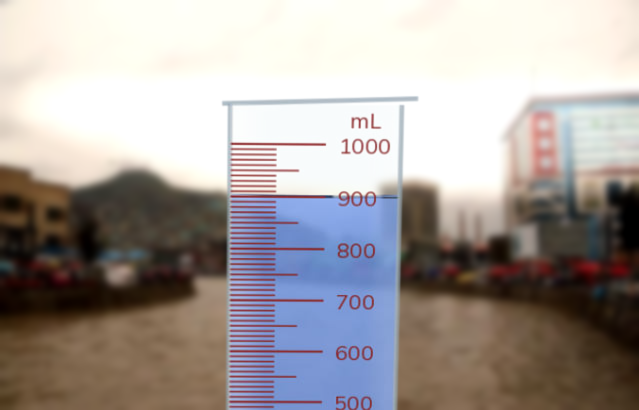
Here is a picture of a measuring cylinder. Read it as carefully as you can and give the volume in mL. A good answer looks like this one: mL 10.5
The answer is mL 900
